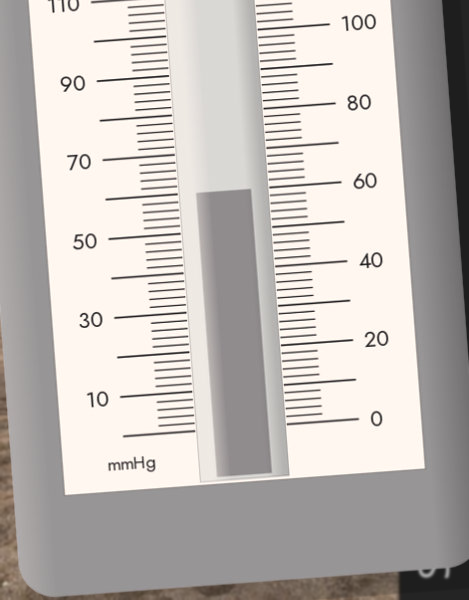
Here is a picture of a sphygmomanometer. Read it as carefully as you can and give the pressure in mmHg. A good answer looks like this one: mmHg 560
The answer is mmHg 60
